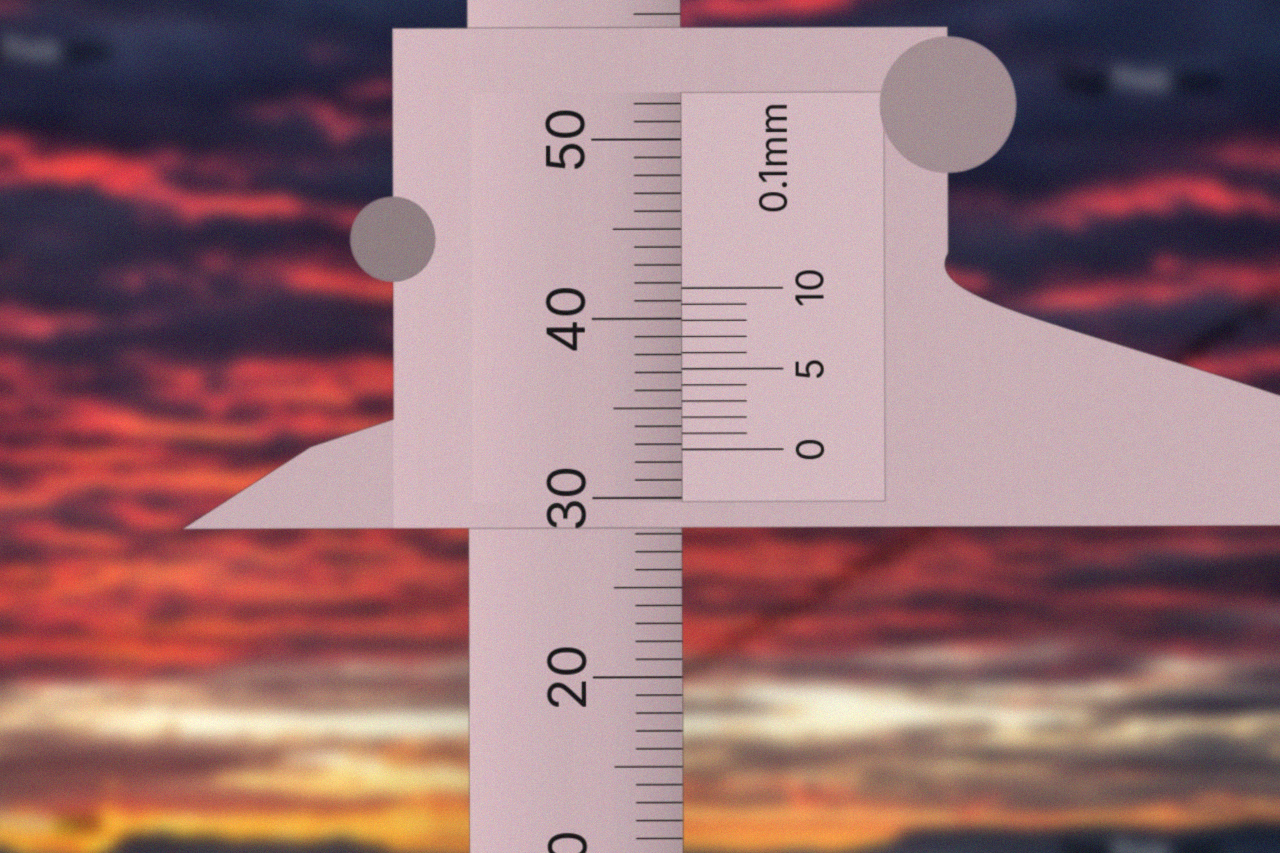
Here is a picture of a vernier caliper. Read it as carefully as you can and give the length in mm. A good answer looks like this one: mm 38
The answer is mm 32.7
